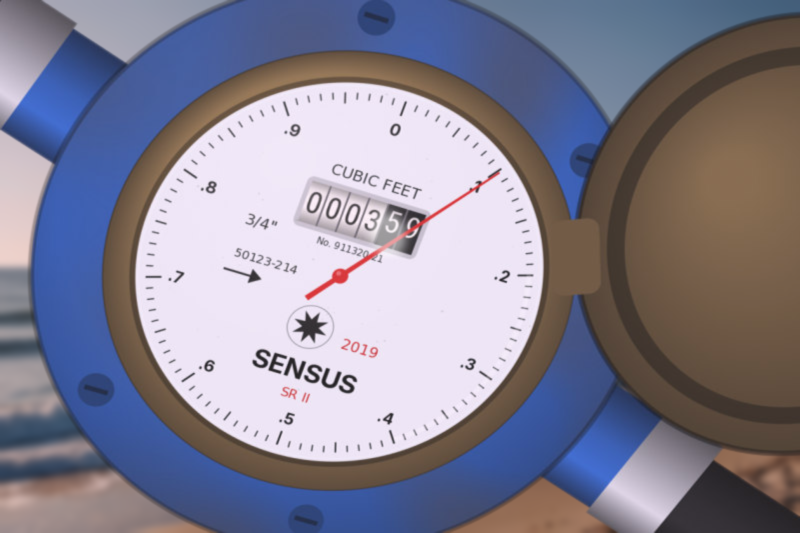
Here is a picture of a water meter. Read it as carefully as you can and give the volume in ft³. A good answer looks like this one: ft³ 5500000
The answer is ft³ 359.10
